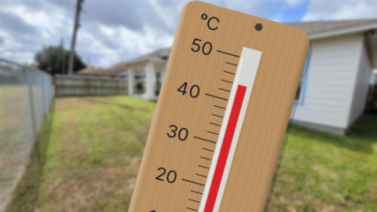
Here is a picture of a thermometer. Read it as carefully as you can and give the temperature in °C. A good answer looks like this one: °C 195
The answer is °C 44
